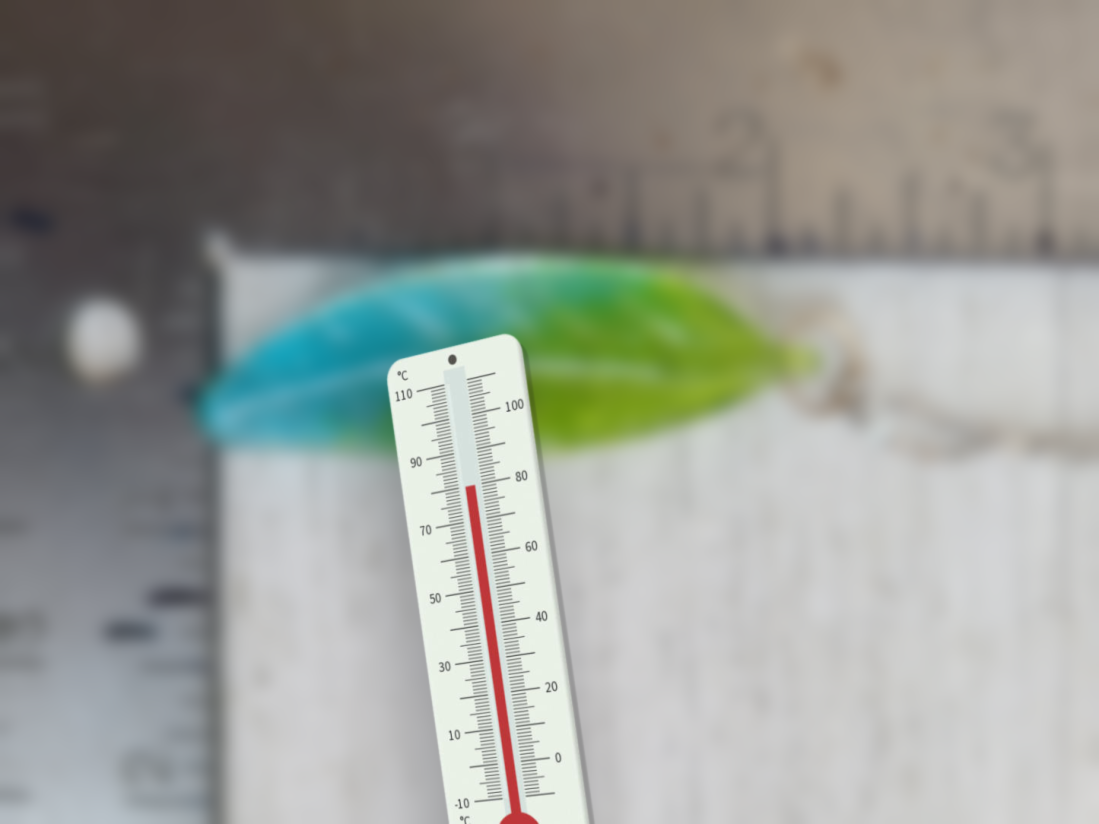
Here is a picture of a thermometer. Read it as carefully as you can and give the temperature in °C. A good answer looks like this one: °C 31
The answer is °C 80
